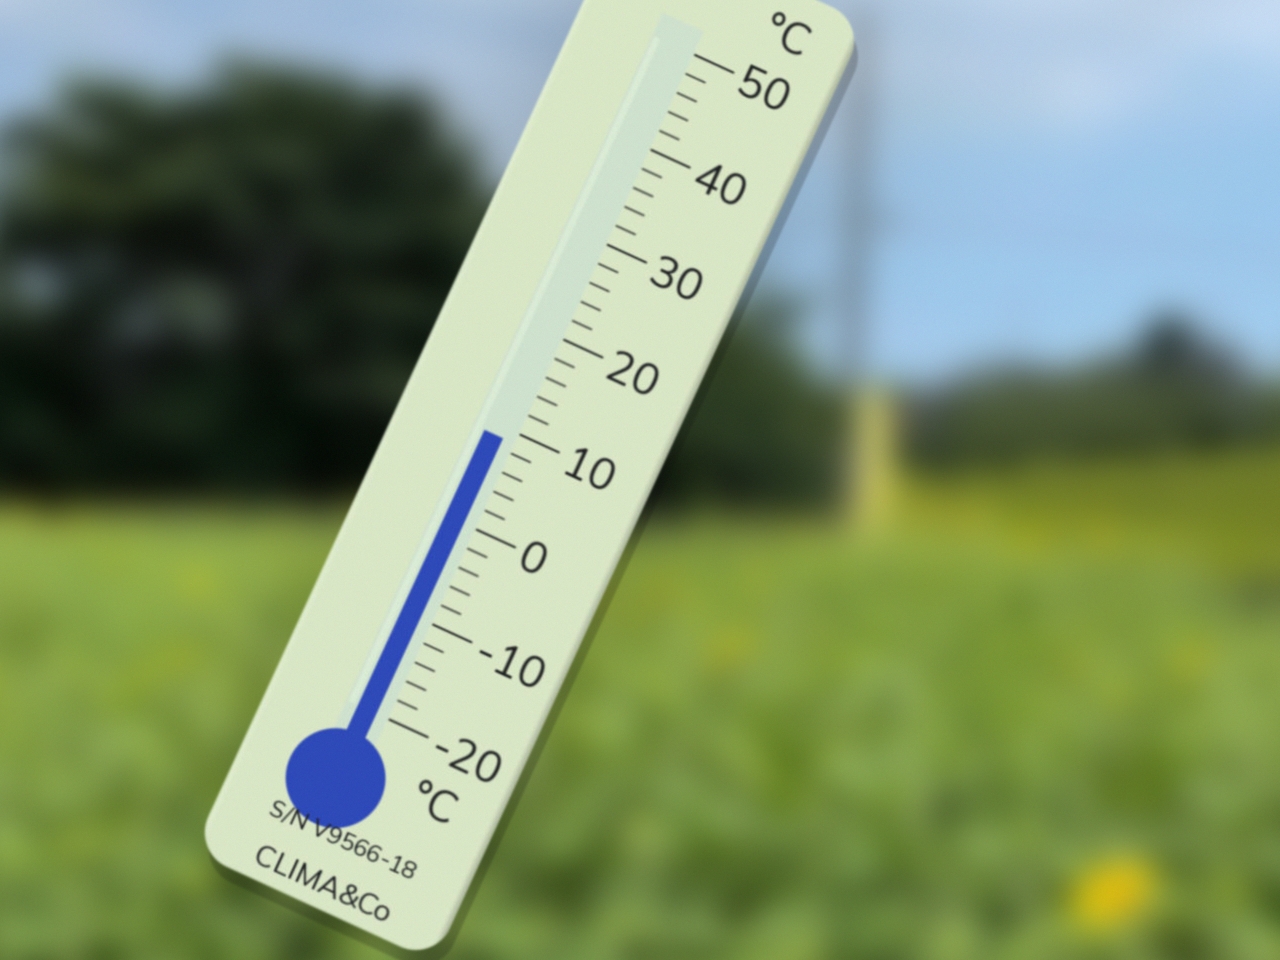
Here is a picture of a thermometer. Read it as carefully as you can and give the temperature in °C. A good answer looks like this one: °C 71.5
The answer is °C 9
